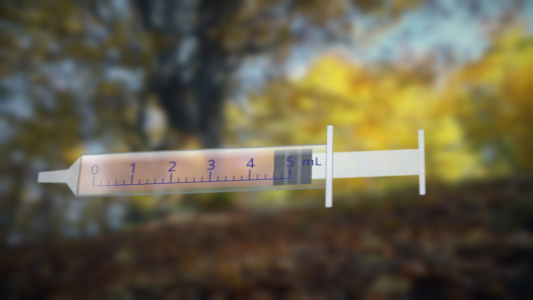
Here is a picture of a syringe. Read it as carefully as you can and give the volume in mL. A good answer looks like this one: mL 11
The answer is mL 4.6
